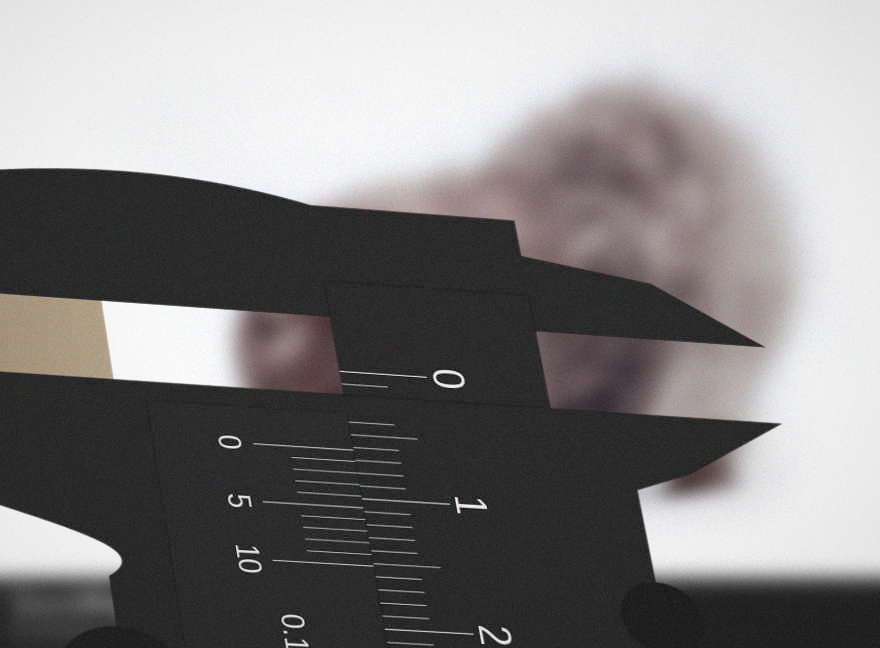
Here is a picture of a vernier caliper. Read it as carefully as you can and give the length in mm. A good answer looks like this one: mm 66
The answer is mm 6.2
